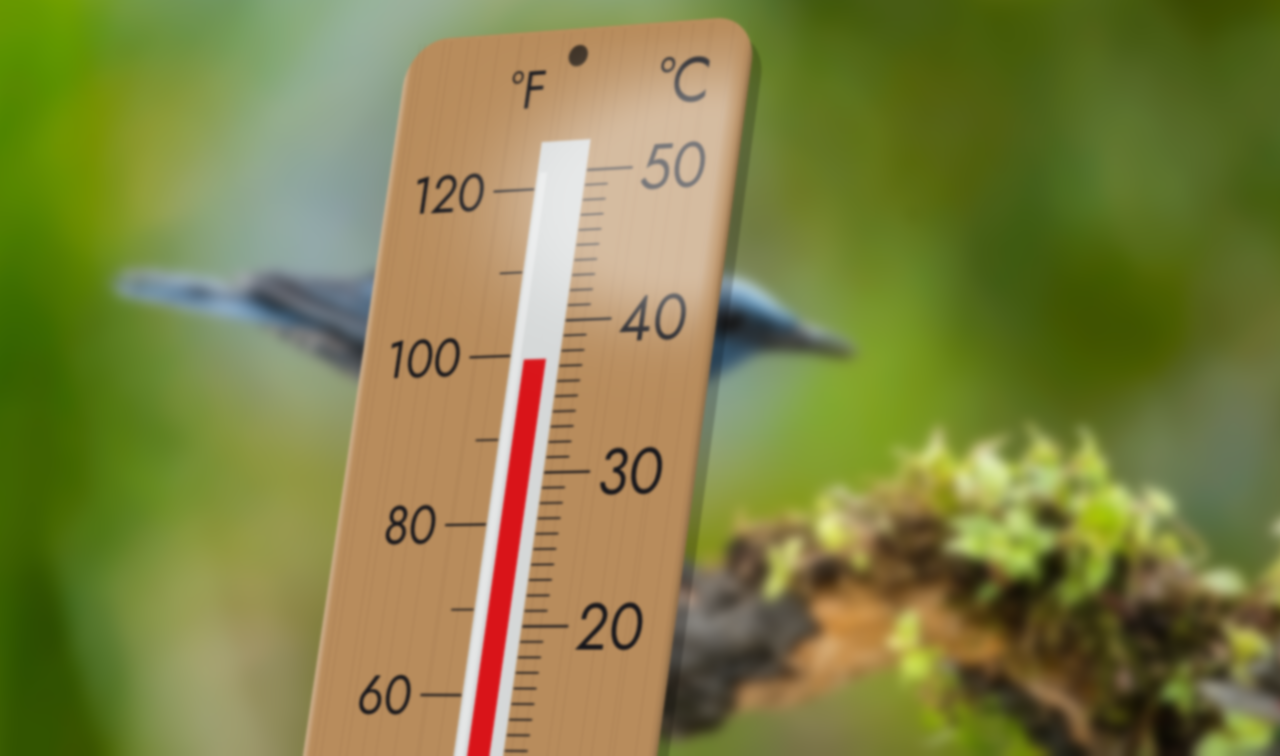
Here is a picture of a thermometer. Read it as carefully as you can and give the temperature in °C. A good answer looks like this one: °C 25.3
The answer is °C 37.5
